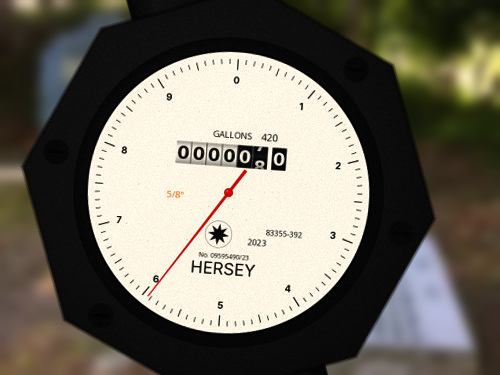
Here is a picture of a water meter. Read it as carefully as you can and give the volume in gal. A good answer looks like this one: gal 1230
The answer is gal 75.9
